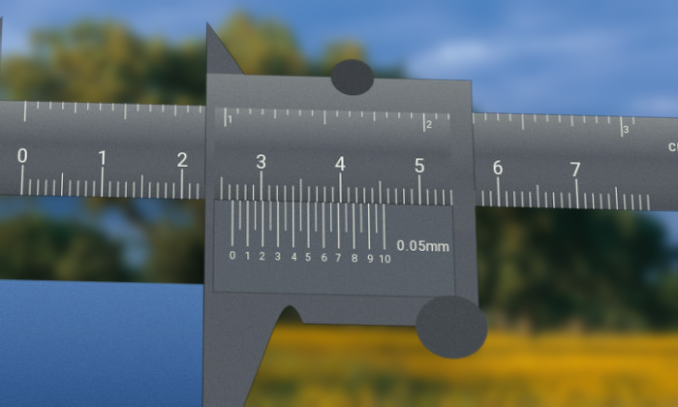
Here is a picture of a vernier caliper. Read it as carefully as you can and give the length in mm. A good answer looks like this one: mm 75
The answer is mm 26.4
